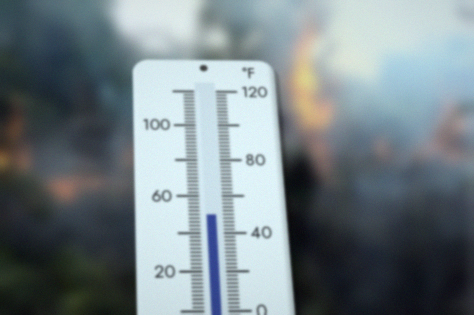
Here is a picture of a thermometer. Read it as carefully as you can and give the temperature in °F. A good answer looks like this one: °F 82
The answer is °F 50
